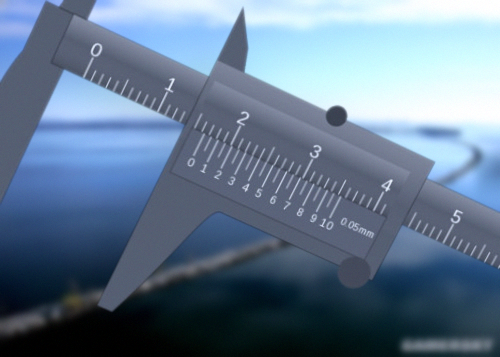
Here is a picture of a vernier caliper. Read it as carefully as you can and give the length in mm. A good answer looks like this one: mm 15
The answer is mm 16.4
